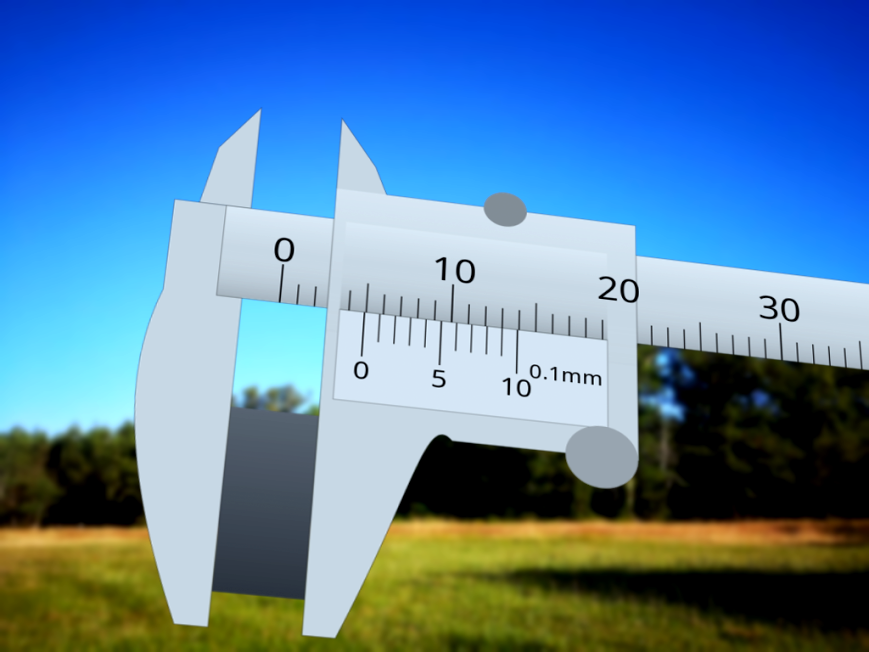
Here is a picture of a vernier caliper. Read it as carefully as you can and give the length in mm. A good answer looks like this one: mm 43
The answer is mm 4.9
